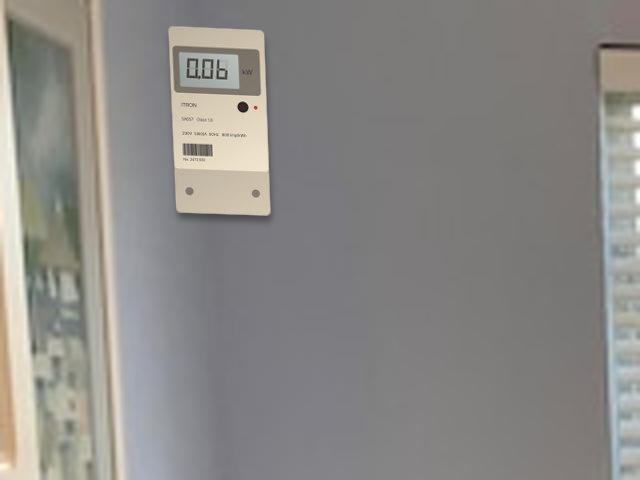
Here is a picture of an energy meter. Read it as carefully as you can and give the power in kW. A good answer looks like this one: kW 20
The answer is kW 0.06
